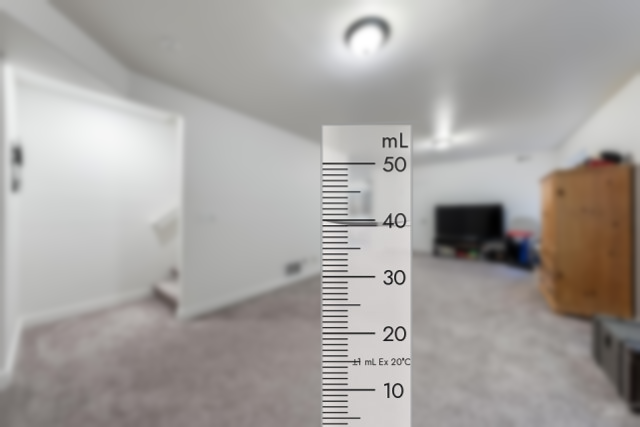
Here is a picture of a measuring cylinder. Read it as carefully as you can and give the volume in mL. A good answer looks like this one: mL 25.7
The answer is mL 39
